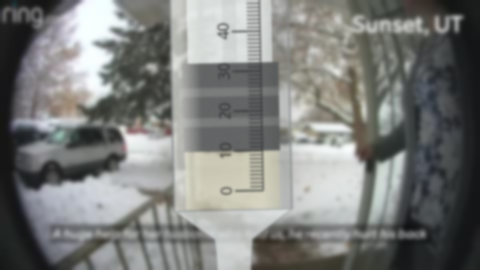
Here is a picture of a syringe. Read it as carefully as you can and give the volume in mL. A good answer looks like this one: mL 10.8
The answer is mL 10
